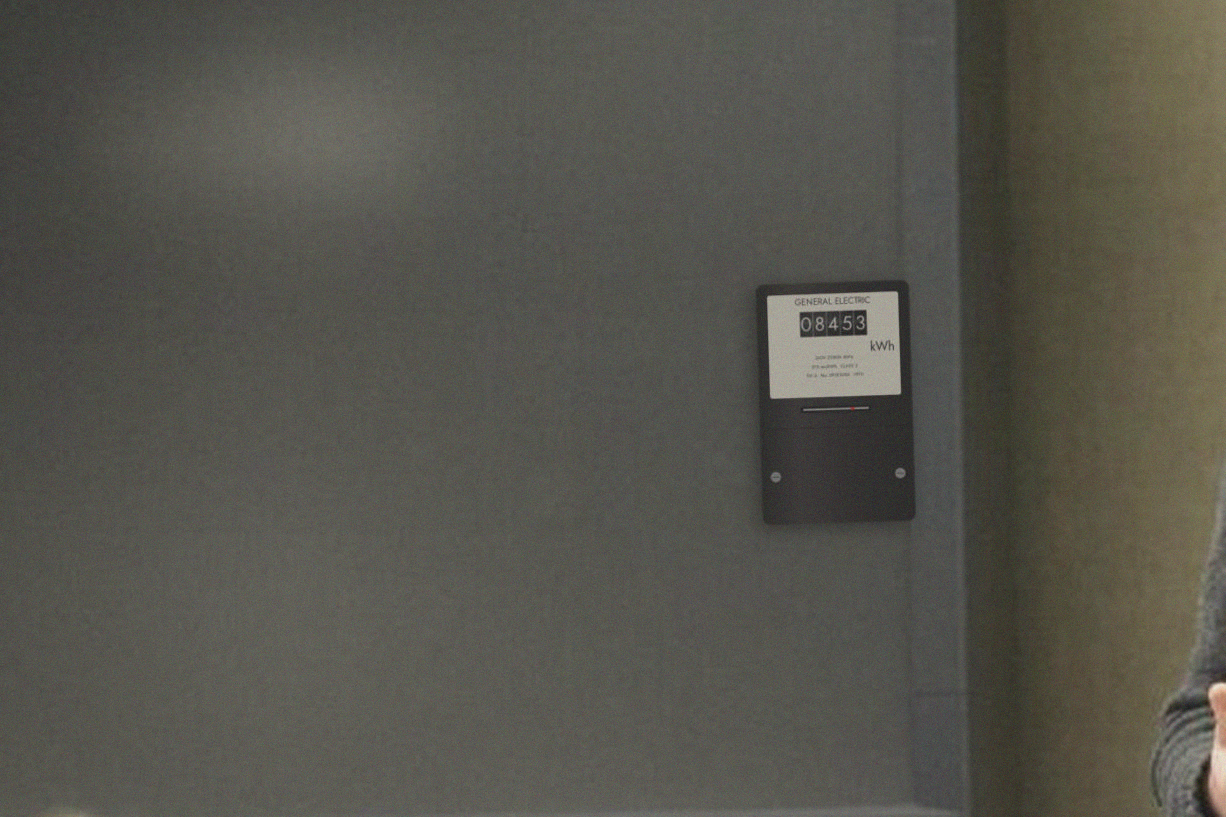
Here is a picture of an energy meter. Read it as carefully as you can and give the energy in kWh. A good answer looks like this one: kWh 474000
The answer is kWh 8453
